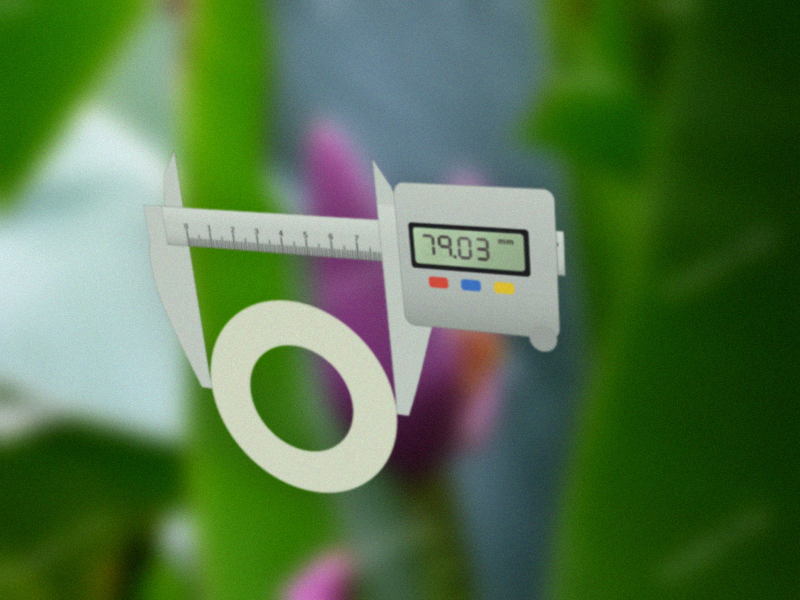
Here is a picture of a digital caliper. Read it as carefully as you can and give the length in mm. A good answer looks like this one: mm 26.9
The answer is mm 79.03
